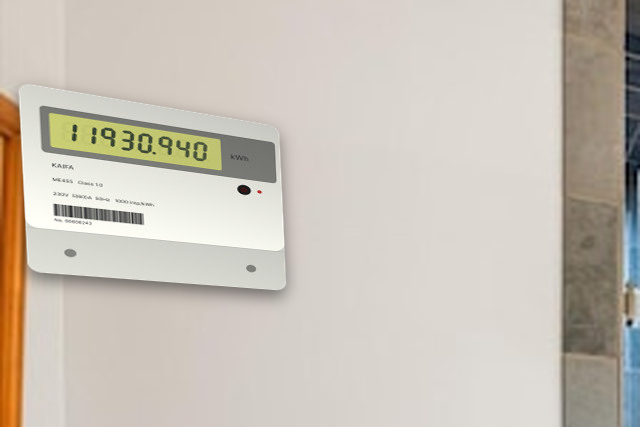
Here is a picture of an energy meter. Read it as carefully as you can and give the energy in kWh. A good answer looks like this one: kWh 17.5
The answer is kWh 11930.940
